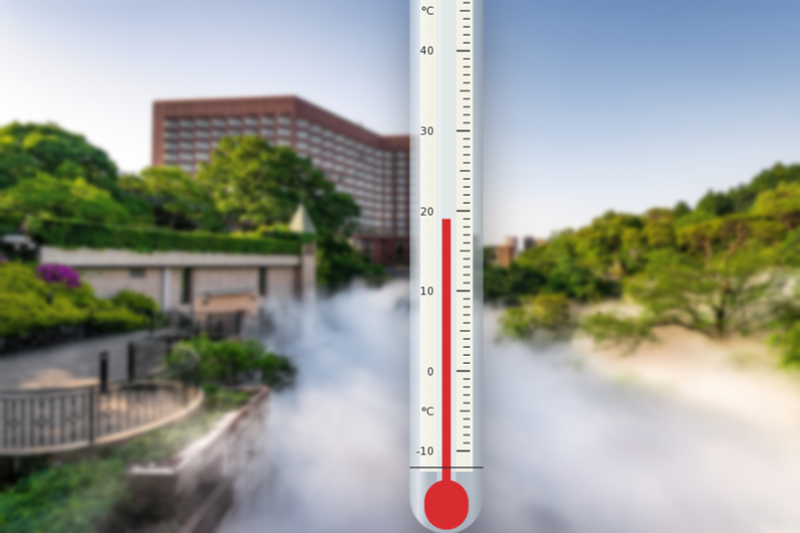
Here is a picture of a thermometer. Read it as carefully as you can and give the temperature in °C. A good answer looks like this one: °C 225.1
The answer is °C 19
